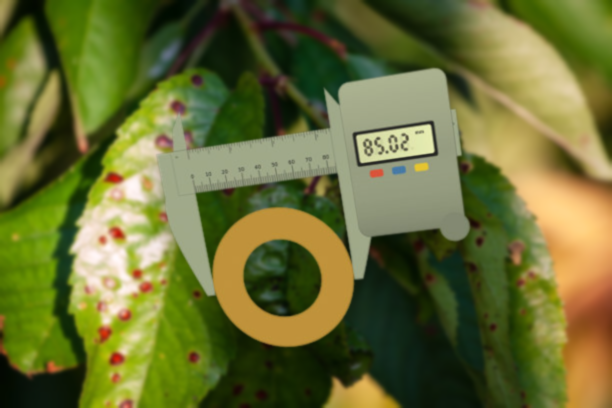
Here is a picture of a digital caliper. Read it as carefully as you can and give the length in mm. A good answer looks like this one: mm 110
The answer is mm 85.02
